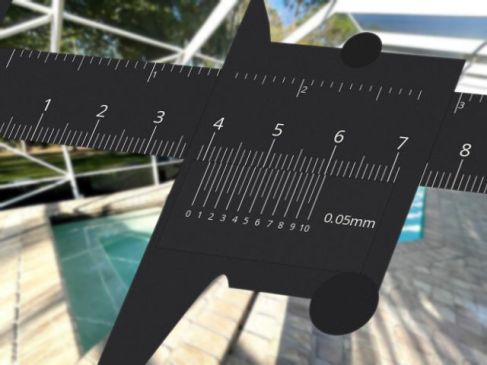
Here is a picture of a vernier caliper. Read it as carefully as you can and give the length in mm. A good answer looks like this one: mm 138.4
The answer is mm 41.2
